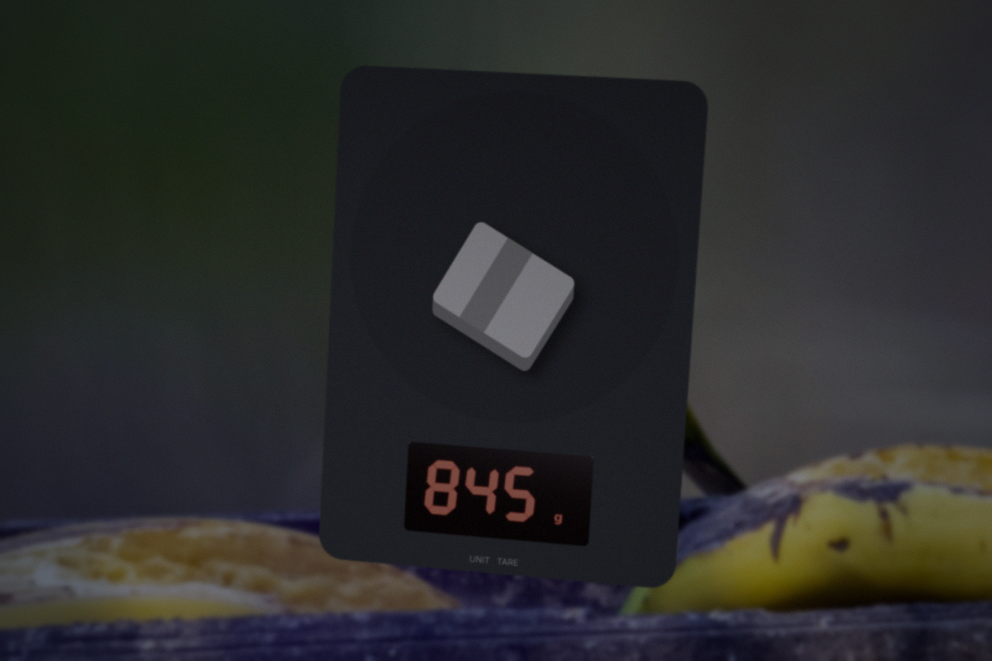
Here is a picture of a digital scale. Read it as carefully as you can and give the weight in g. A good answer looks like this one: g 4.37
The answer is g 845
